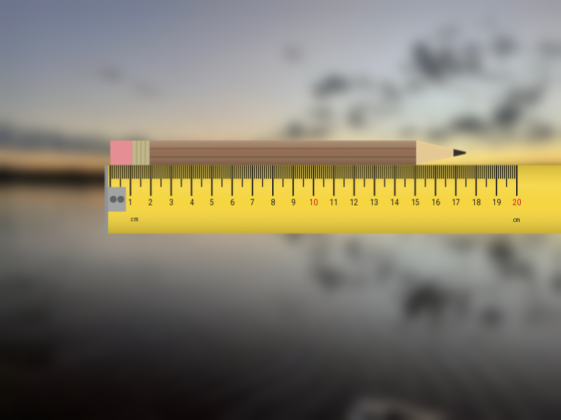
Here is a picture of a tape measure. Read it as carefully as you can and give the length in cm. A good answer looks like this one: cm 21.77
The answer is cm 17.5
